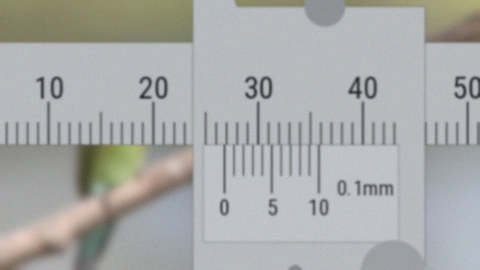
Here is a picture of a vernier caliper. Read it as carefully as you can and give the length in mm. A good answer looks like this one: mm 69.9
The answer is mm 26.8
